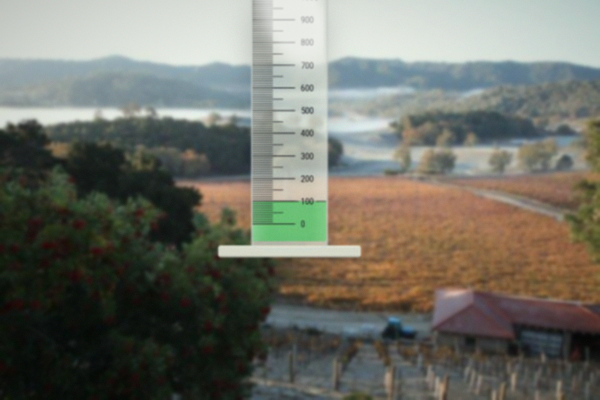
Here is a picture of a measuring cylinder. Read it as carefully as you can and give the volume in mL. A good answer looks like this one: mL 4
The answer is mL 100
